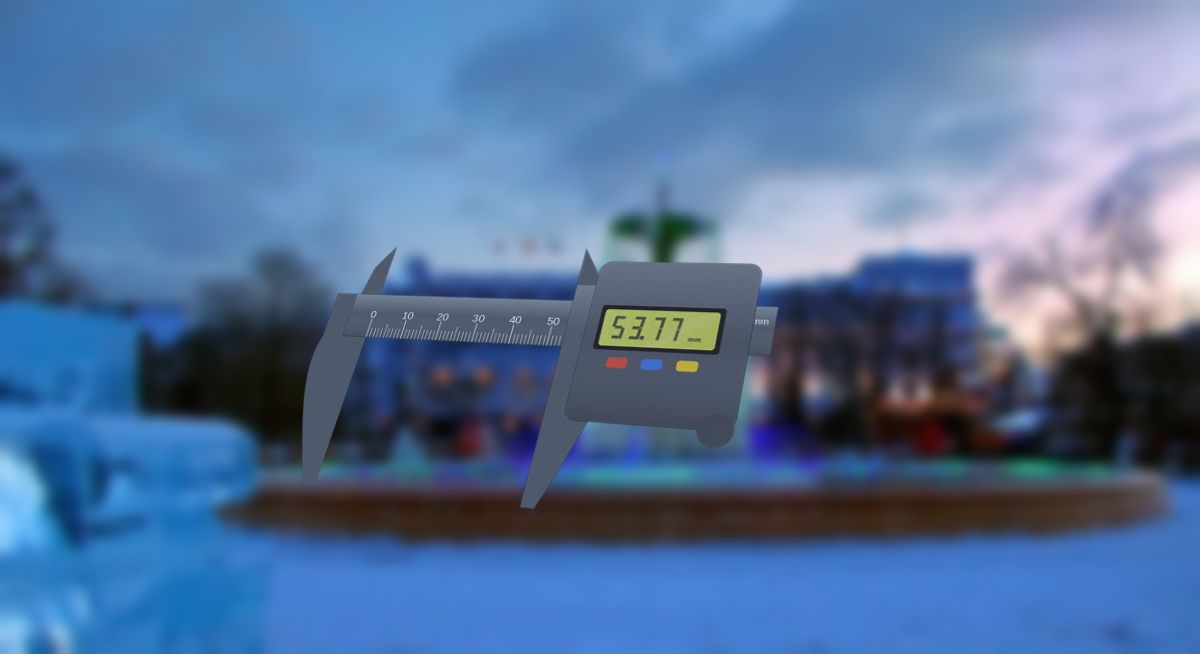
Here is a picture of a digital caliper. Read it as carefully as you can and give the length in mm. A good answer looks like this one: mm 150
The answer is mm 53.77
